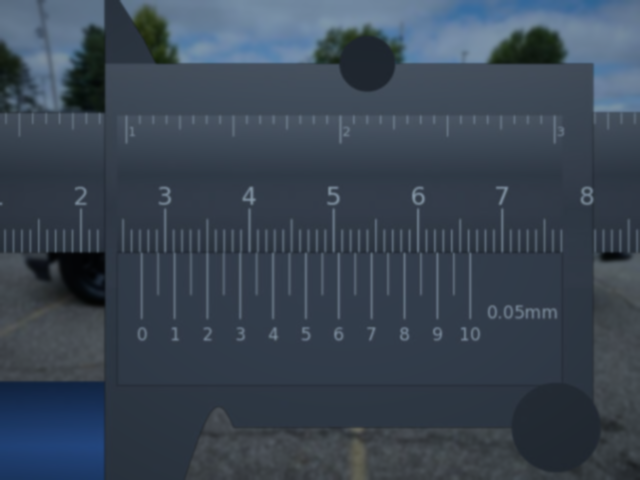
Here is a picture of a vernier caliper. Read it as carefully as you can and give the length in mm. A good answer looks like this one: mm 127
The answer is mm 27.2
